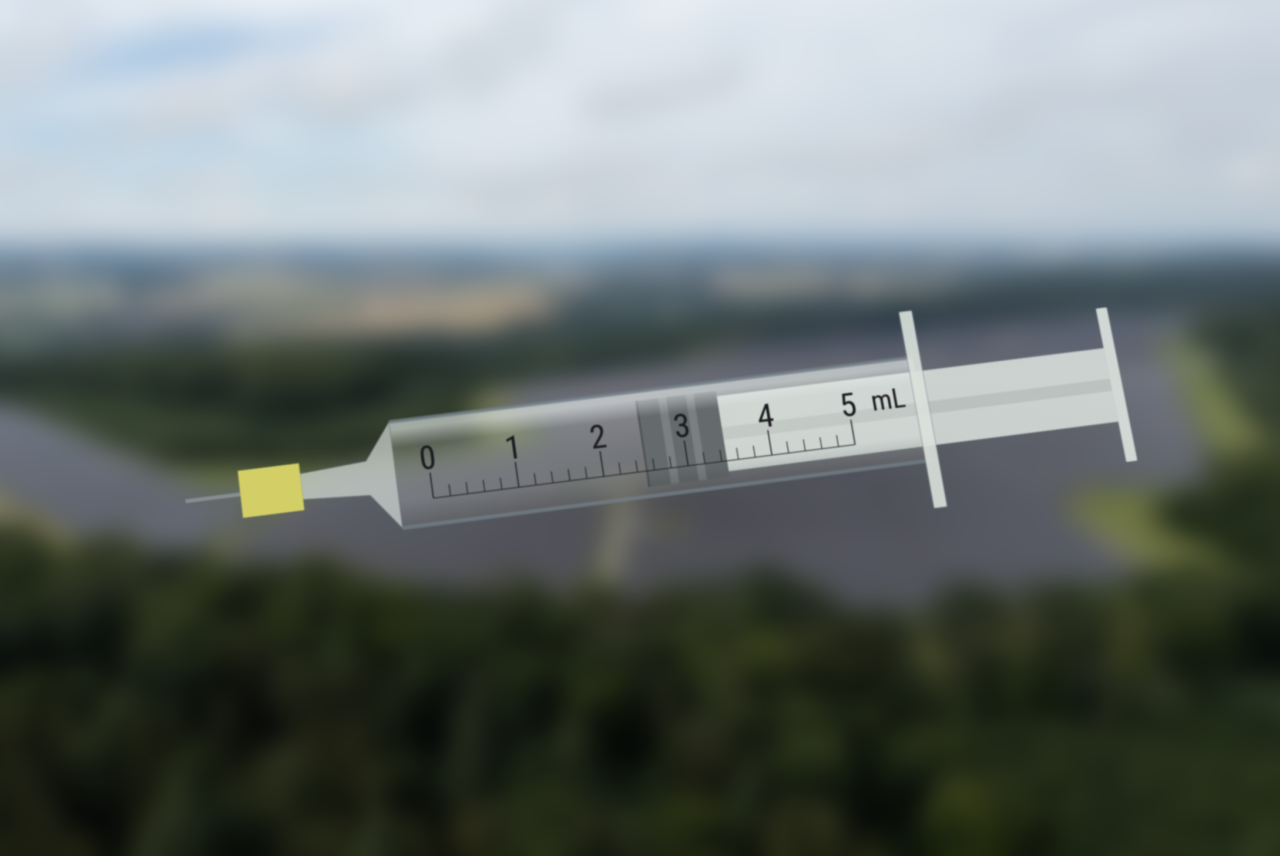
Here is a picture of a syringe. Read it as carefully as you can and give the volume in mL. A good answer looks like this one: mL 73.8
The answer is mL 2.5
